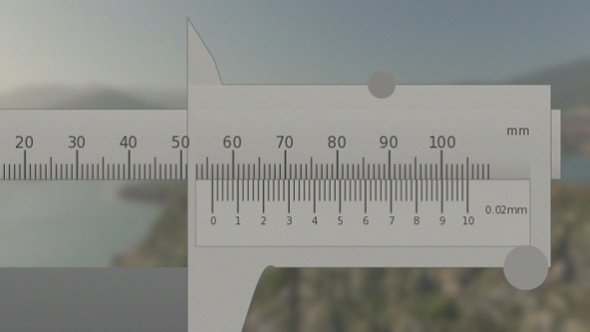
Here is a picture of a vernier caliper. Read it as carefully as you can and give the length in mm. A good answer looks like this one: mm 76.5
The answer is mm 56.0
